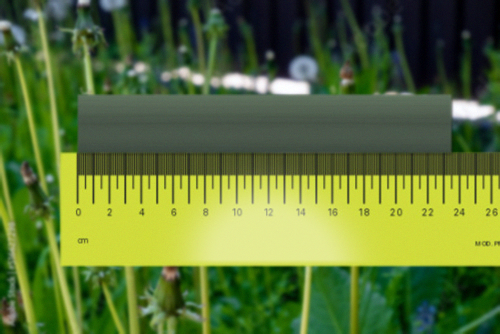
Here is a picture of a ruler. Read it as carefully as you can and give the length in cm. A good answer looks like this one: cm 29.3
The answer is cm 23.5
